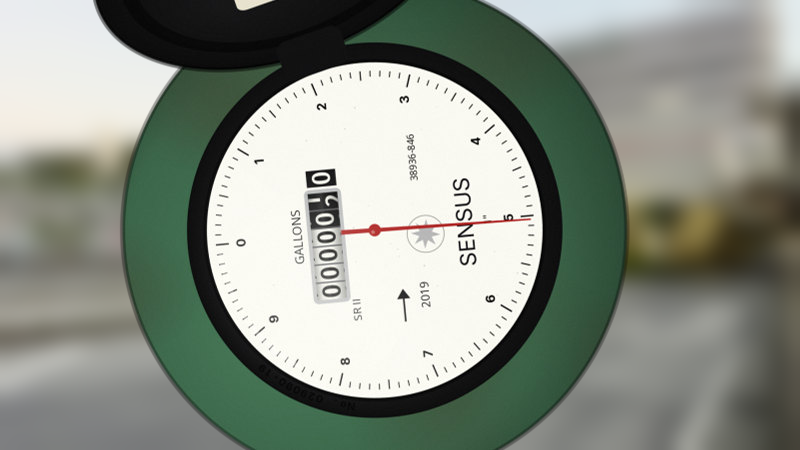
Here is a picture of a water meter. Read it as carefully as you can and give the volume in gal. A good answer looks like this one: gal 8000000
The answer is gal 15.0
